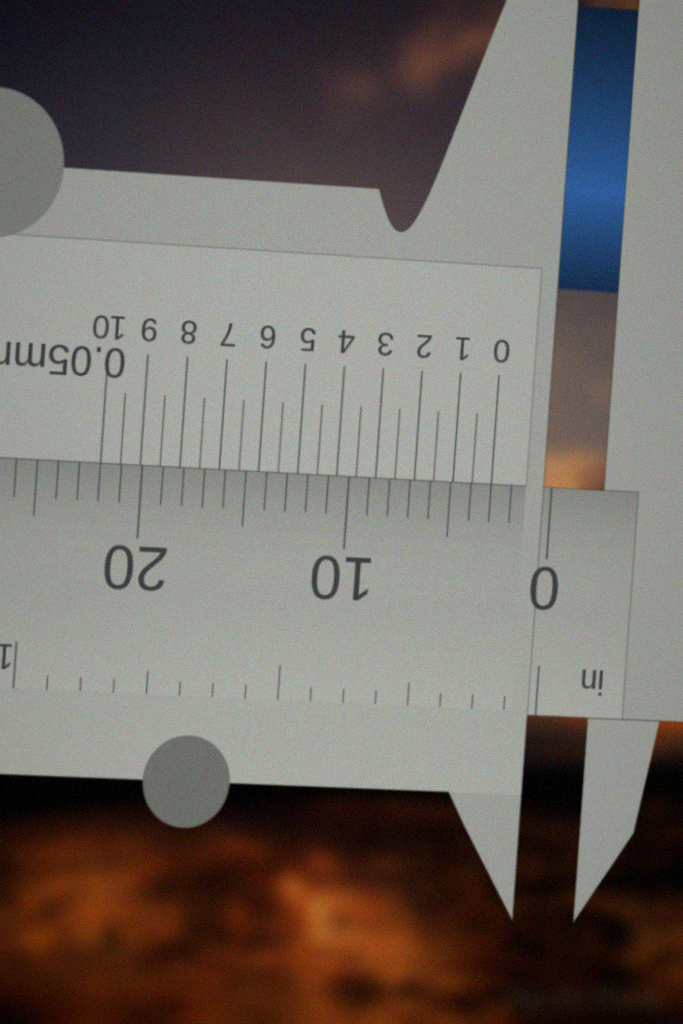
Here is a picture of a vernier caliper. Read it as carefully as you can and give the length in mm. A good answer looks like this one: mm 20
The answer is mm 3.0
